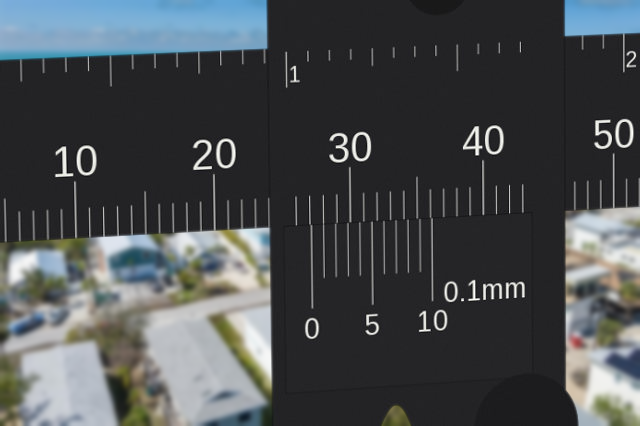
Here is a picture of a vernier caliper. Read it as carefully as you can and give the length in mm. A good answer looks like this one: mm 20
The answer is mm 27.1
